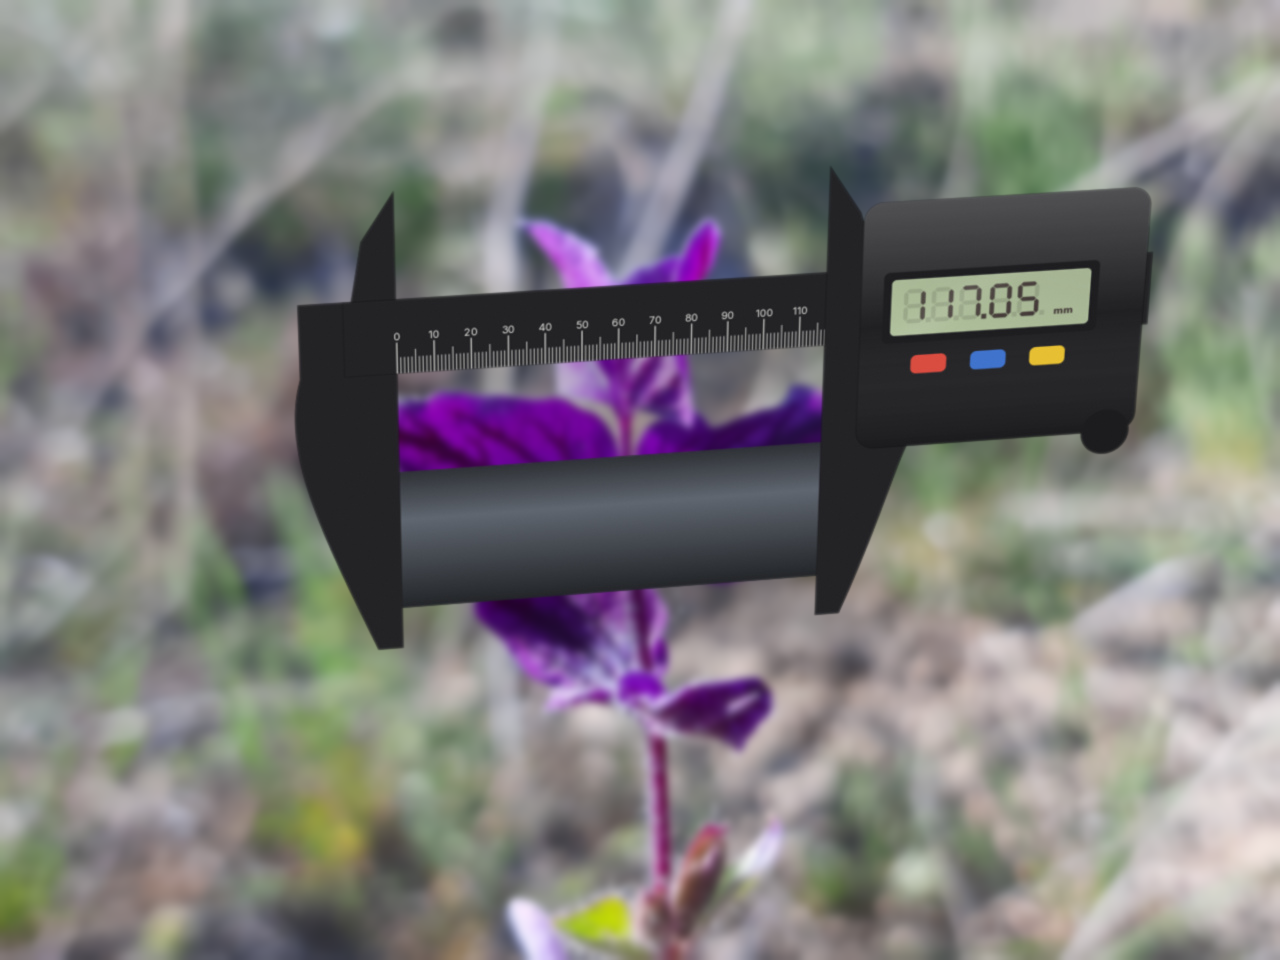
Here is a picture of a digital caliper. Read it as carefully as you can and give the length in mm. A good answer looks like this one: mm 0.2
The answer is mm 117.05
